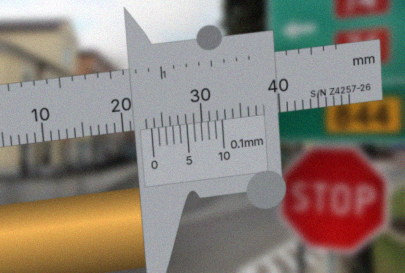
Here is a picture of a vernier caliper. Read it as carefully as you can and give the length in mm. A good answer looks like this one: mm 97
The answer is mm 23.6
